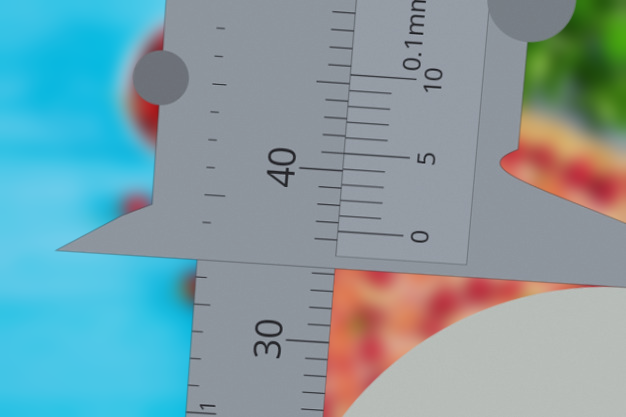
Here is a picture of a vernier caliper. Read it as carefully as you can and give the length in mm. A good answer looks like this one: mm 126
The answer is mm 36.5
